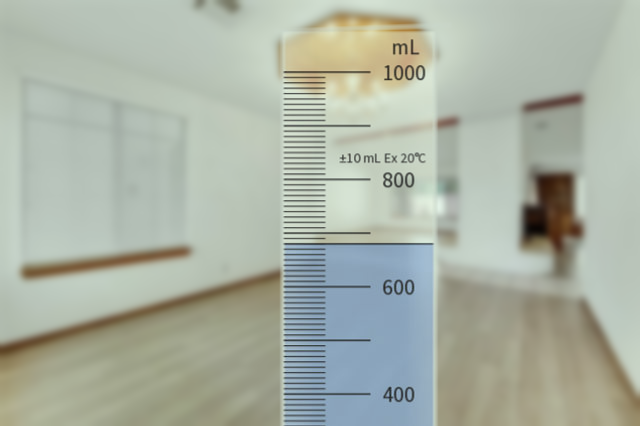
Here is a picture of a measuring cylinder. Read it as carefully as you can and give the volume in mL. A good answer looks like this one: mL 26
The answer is mL 680
